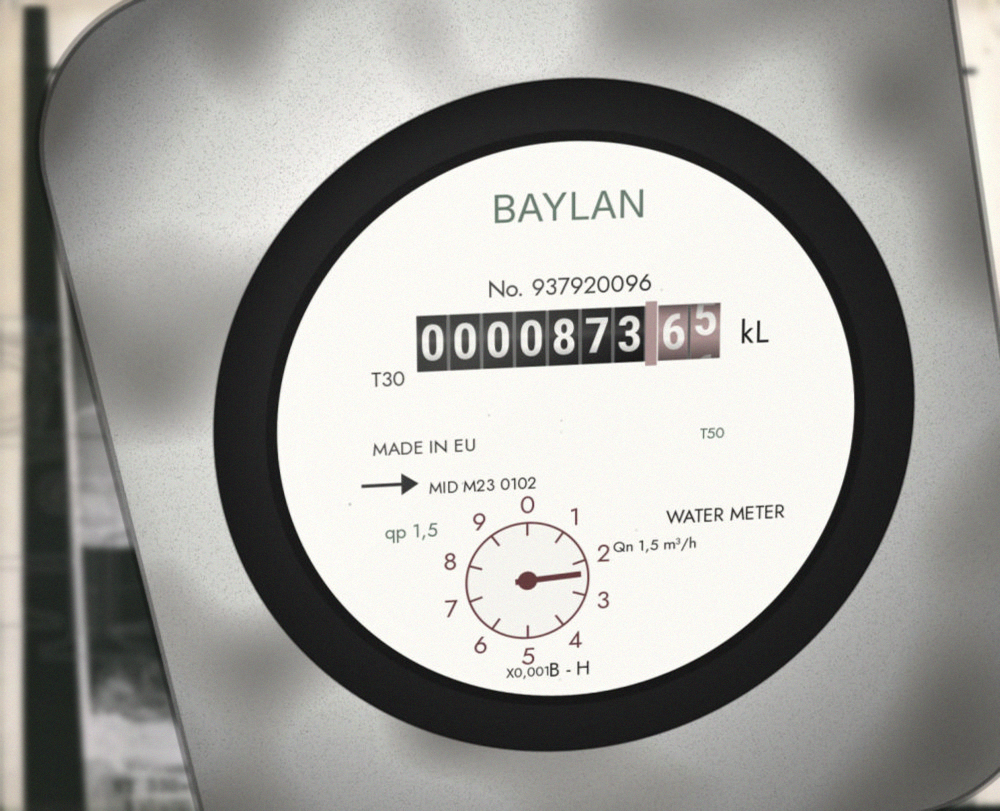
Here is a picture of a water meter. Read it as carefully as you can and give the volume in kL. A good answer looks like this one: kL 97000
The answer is kL 873.652
